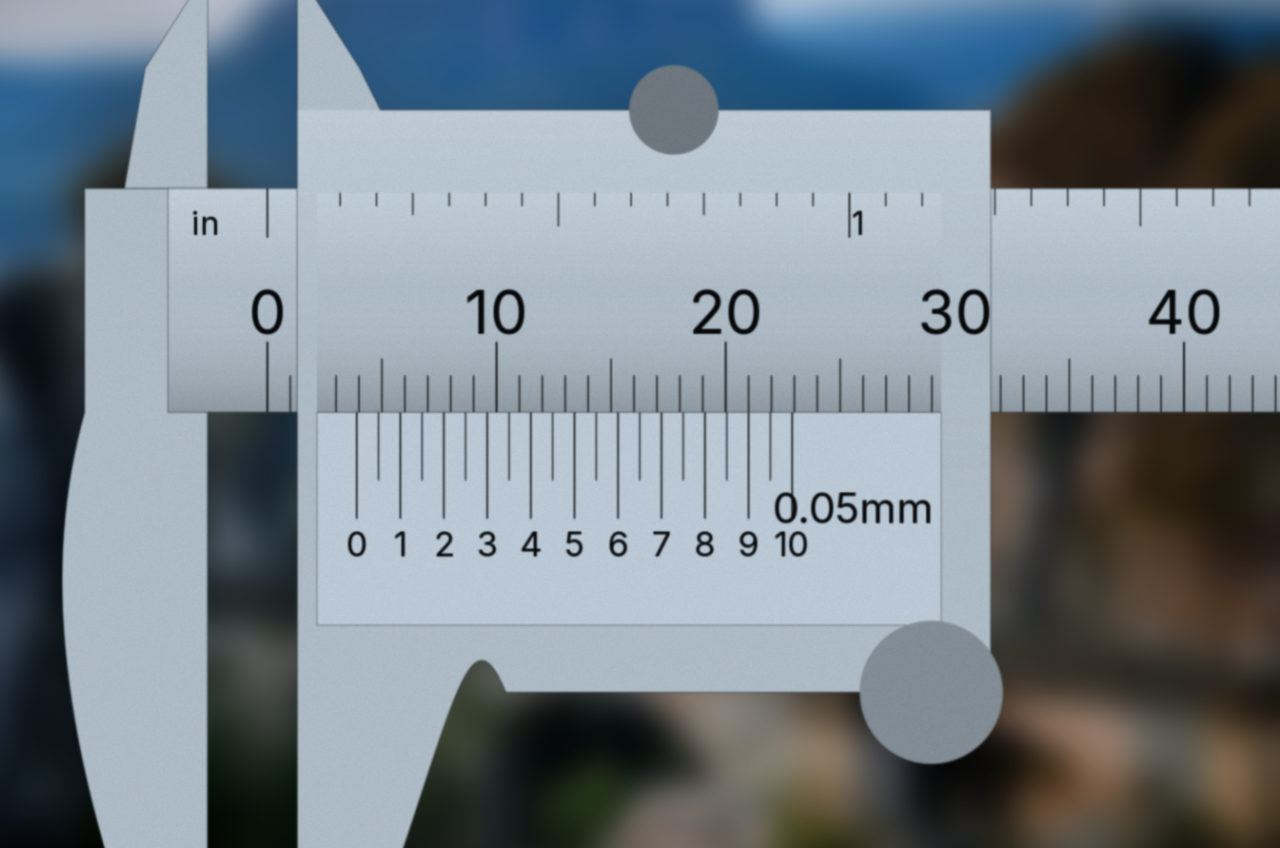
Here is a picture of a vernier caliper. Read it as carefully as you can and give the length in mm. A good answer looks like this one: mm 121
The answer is mm 3.9
